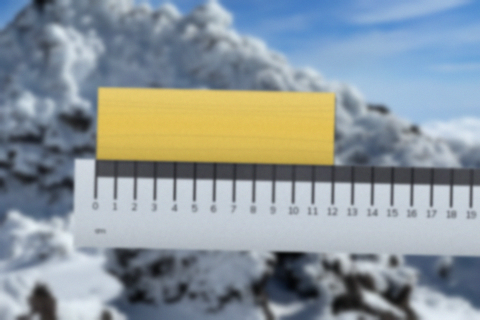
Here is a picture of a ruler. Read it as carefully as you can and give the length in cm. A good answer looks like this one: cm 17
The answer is cm 12
